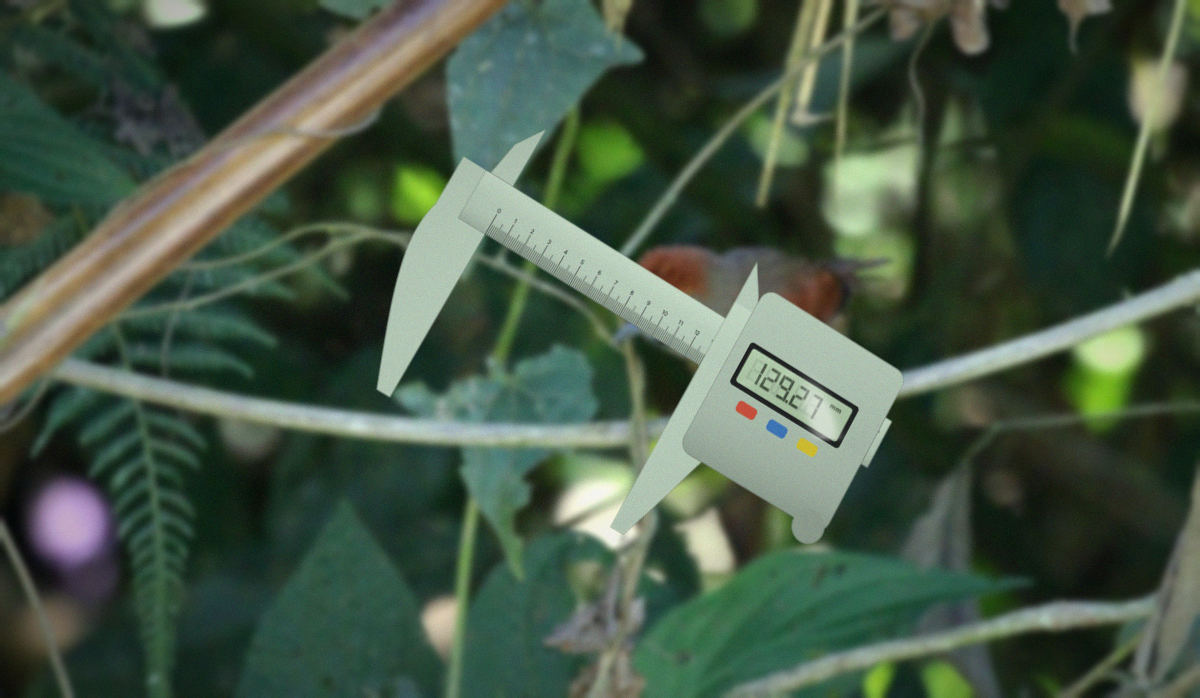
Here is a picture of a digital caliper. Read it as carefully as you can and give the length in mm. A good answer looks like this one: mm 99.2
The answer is mm 129.27
